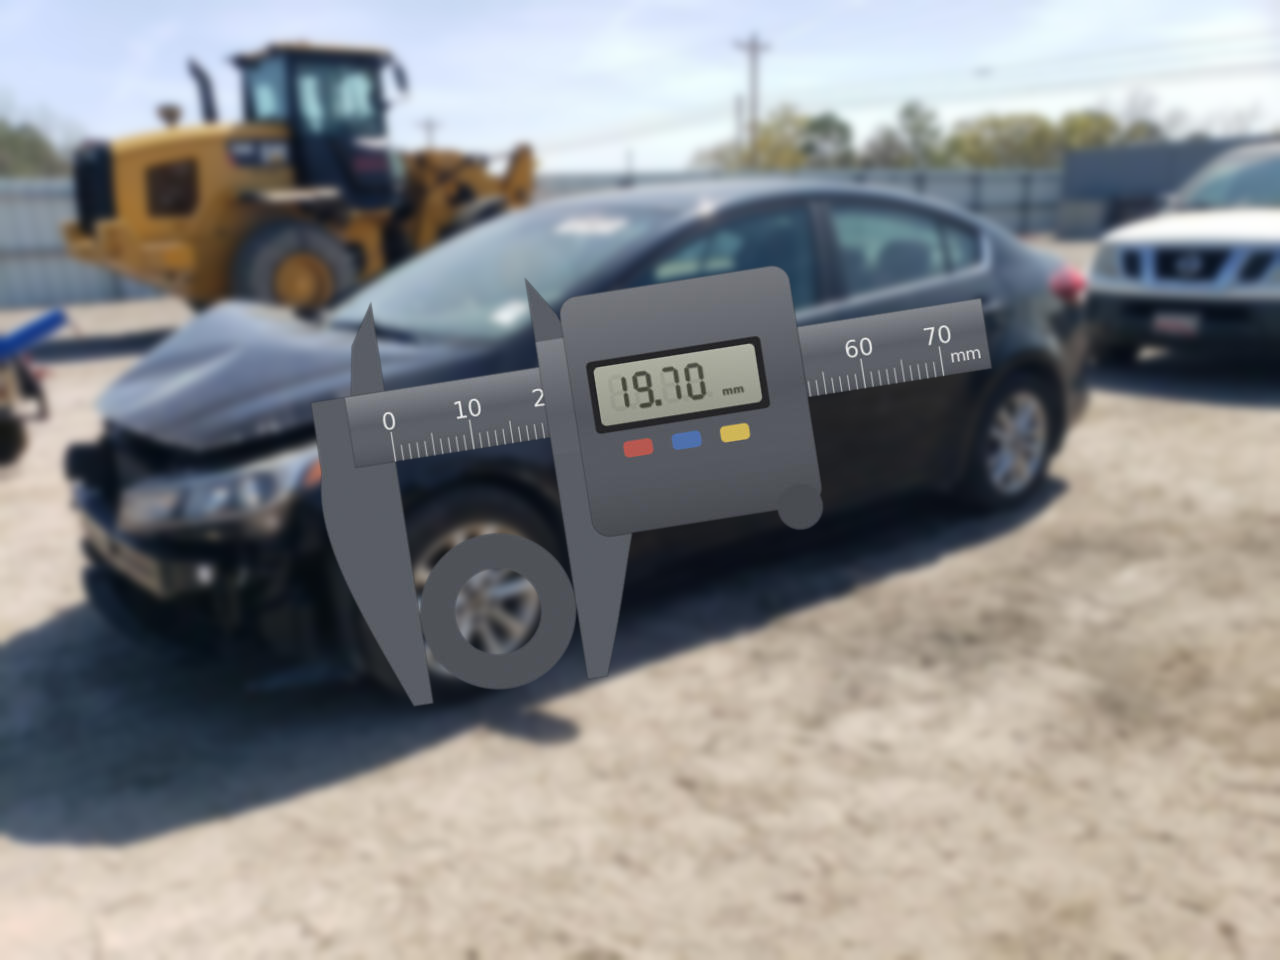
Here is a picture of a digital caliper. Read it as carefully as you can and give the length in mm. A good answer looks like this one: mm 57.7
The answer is mm 19.70
